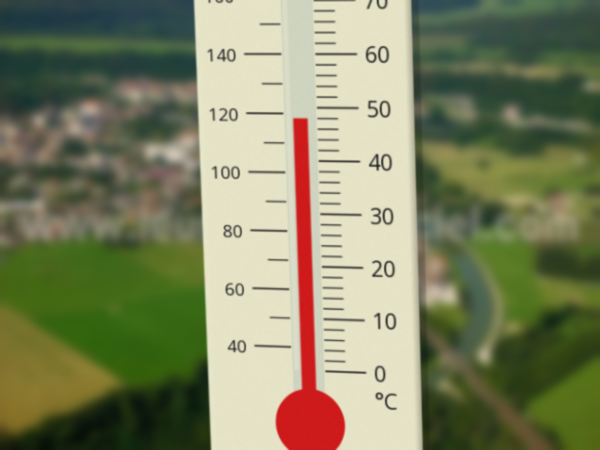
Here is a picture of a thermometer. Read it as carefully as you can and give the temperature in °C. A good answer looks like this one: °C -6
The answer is °C 48
